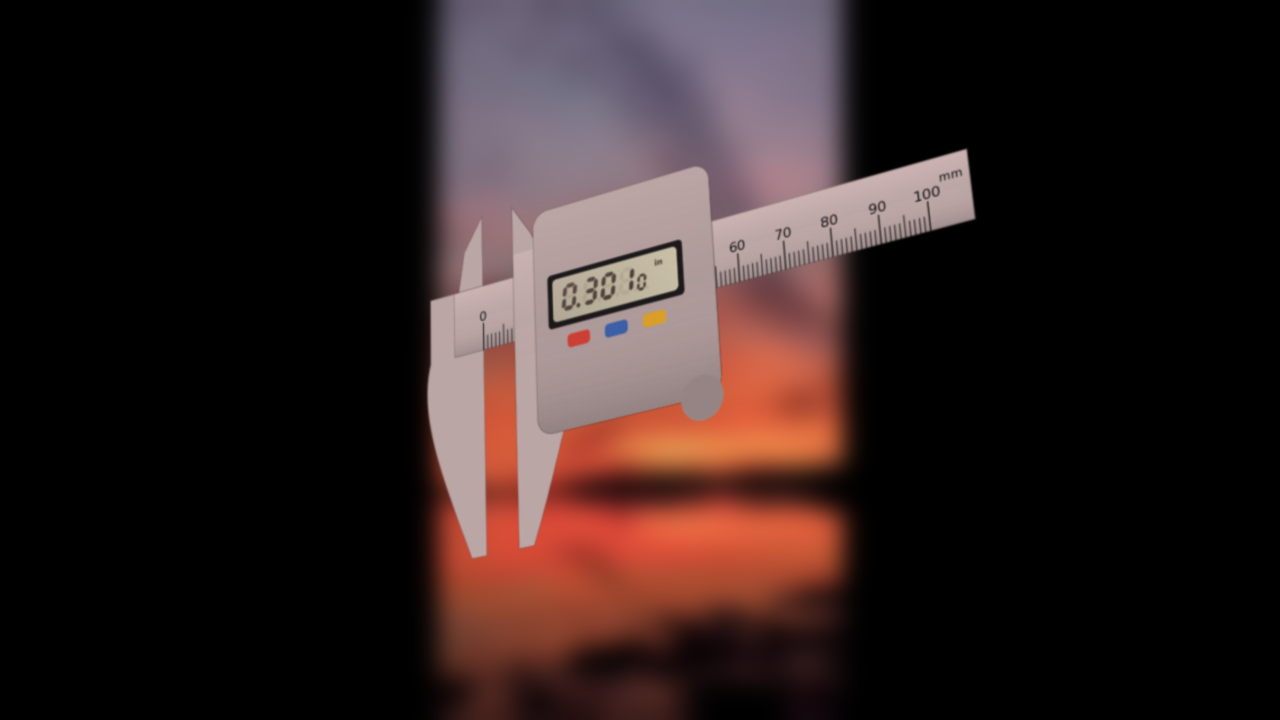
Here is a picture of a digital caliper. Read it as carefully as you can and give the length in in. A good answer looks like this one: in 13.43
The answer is in 0.3010
